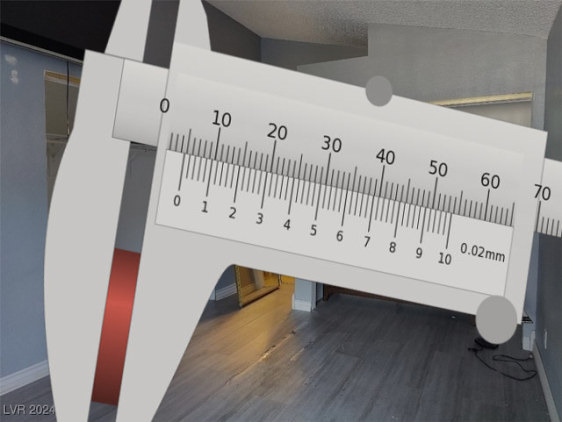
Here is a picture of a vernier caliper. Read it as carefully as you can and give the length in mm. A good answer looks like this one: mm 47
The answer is mm 4.6
